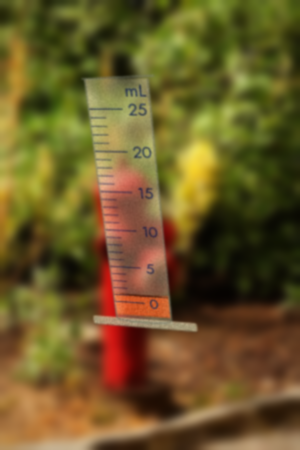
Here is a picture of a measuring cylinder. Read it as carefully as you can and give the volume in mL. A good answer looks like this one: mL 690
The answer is mL 1
